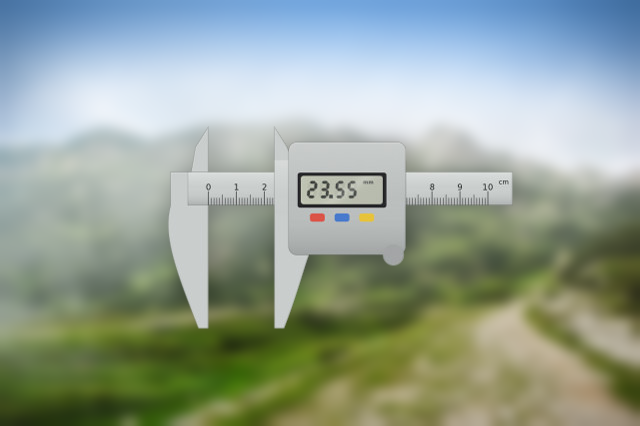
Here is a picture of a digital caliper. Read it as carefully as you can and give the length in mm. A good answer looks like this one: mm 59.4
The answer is mm 23.55
